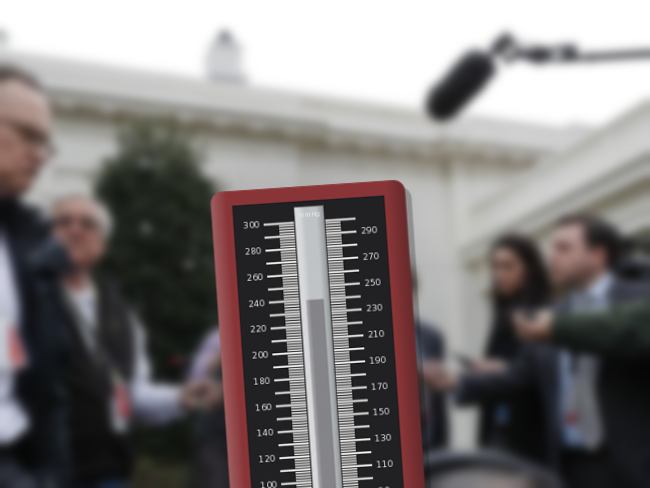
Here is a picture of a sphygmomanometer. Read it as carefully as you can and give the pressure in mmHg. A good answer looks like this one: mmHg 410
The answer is mmHg 240
